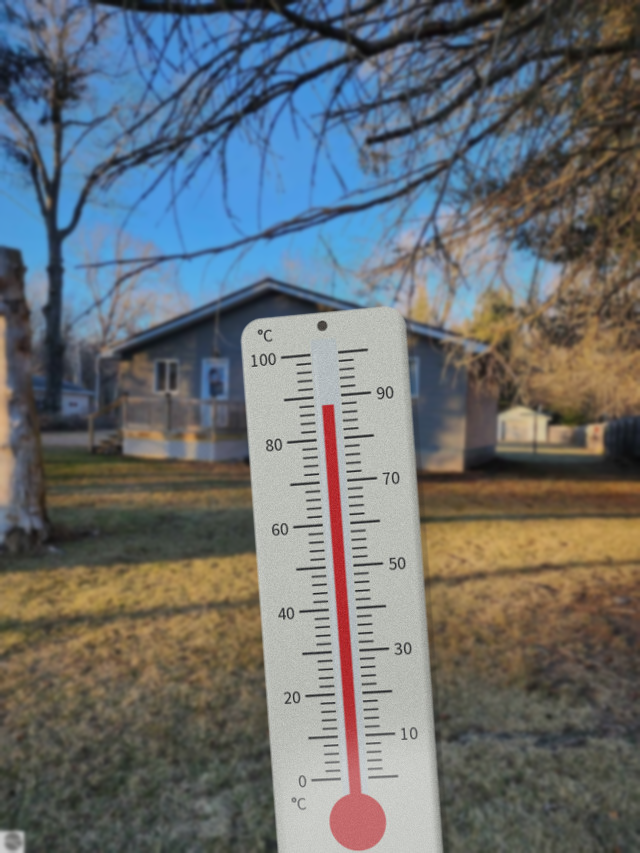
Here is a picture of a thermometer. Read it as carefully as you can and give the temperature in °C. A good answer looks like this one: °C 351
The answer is °C 88
